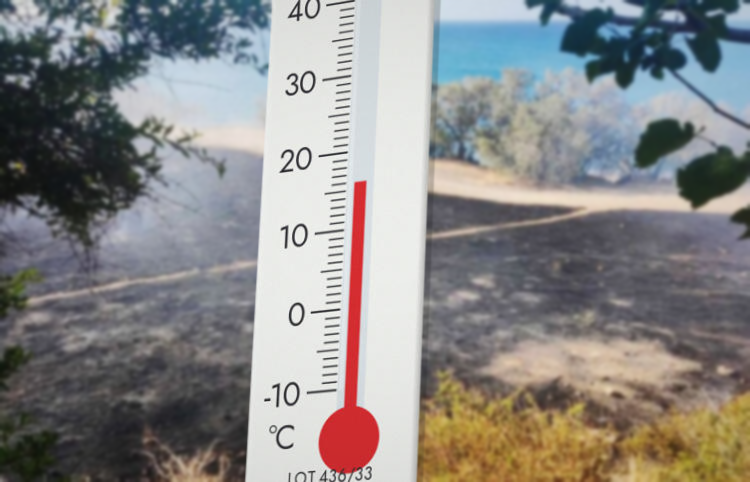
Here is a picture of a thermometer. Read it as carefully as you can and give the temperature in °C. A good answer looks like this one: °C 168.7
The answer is °C 16
